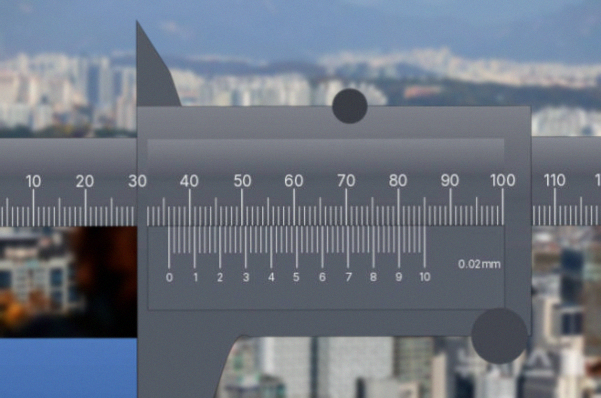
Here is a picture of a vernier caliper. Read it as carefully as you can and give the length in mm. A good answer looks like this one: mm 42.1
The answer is mm 36.0
